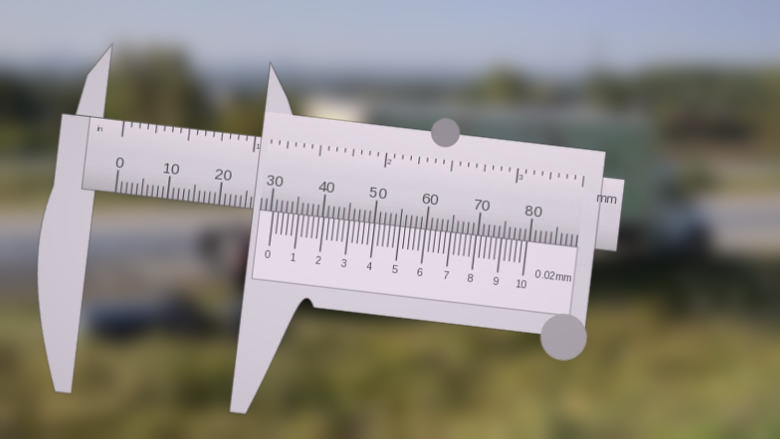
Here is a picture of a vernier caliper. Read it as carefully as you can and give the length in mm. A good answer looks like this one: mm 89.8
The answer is mm 30.5
